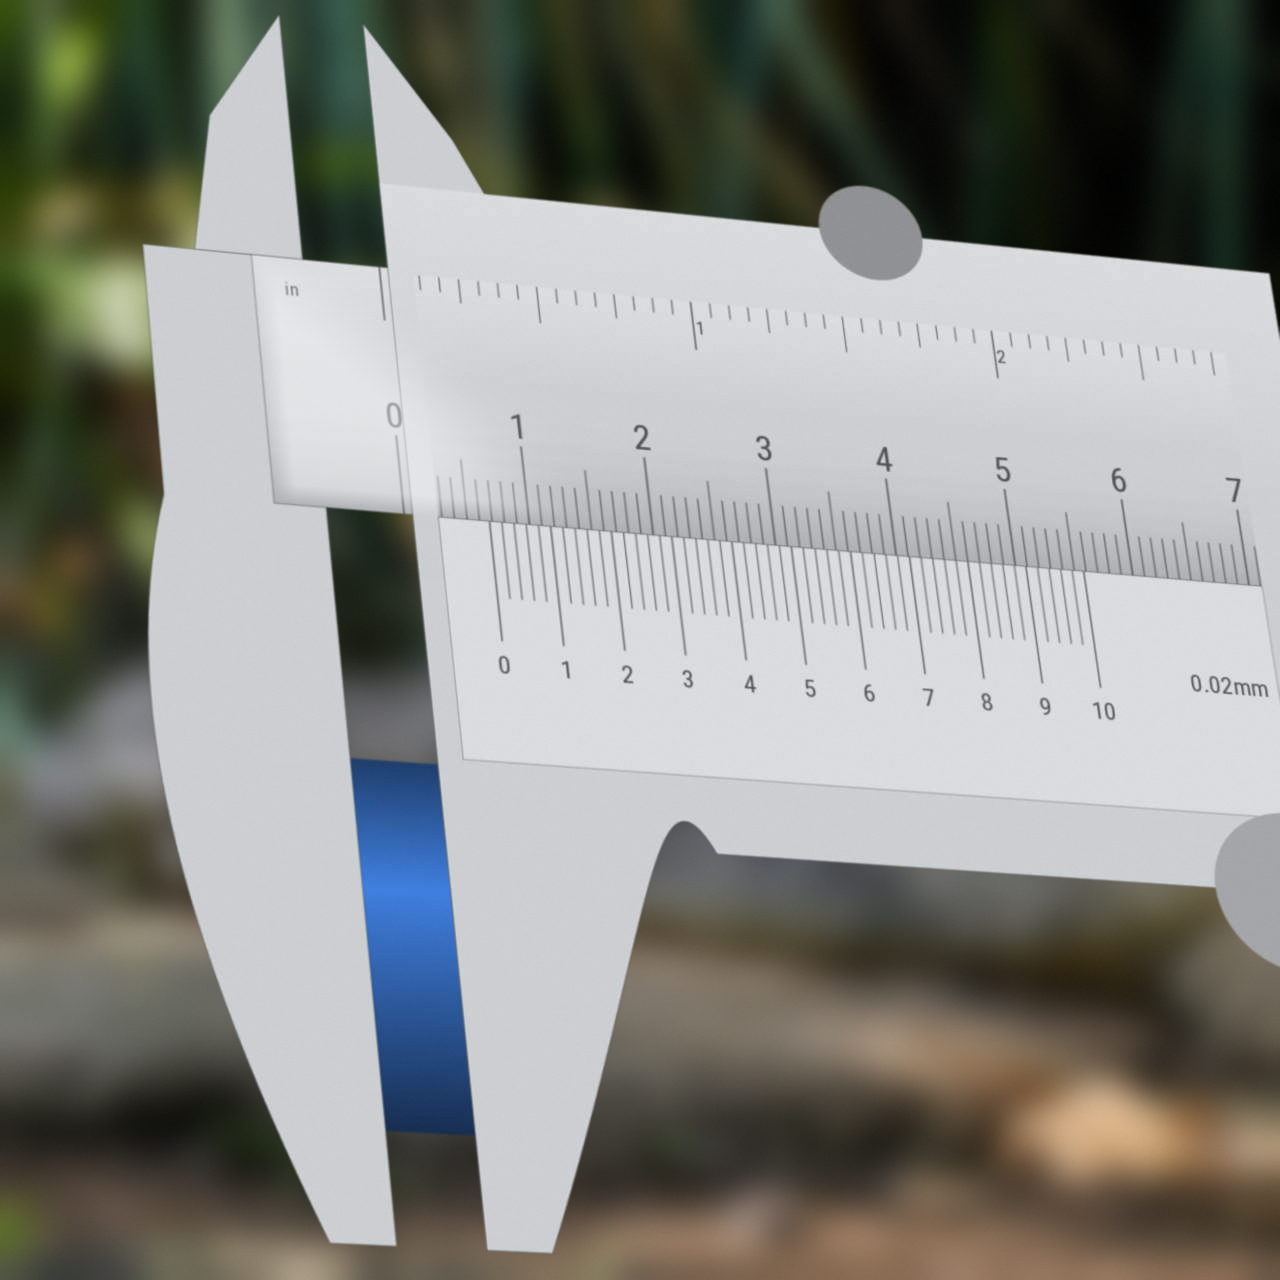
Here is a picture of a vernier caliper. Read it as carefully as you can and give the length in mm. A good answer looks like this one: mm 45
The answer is mm 6.8
